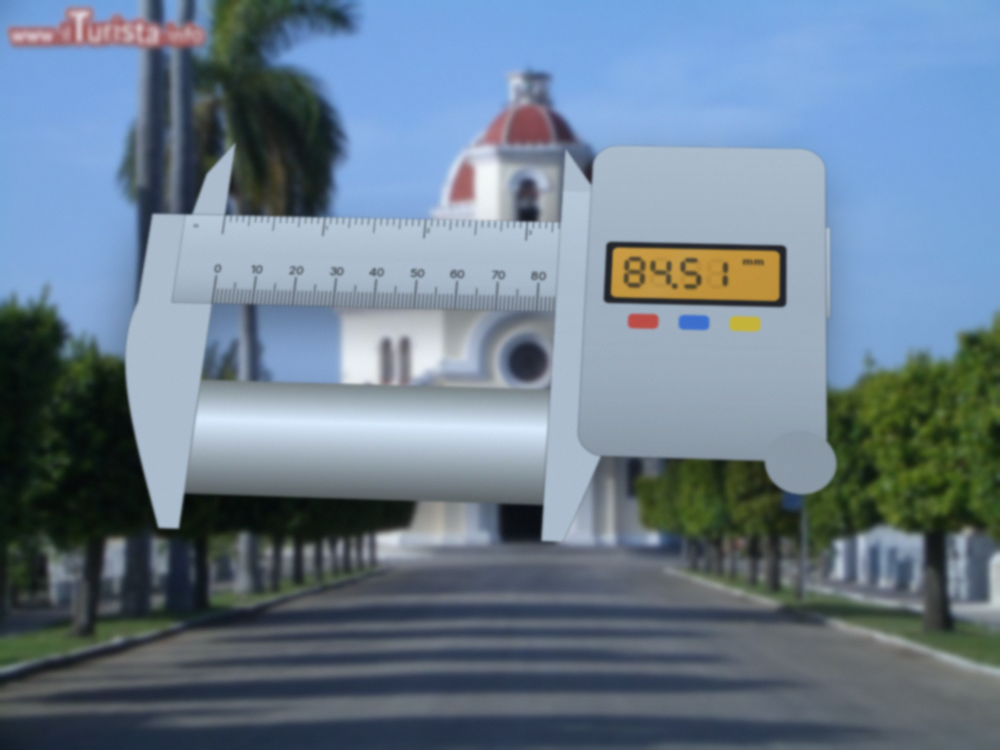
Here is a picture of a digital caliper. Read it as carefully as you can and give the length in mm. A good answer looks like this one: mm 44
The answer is mm 84.51
